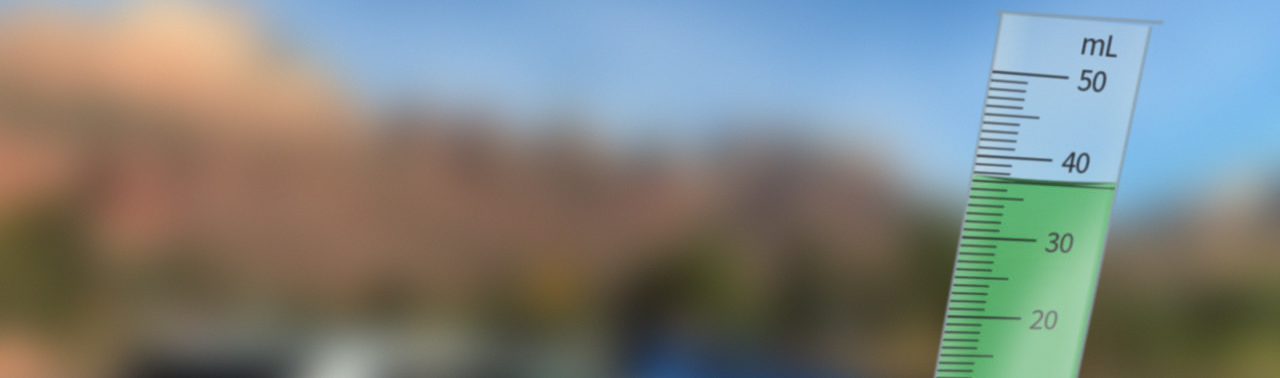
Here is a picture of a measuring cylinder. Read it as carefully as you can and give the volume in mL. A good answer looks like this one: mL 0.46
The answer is mL 37
